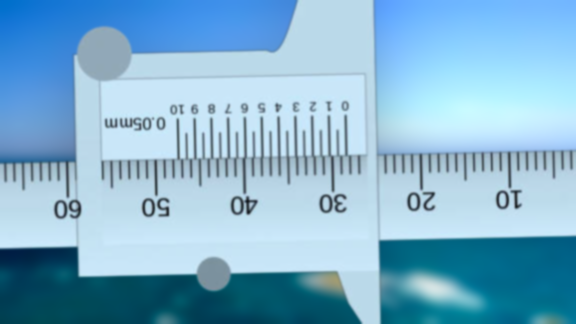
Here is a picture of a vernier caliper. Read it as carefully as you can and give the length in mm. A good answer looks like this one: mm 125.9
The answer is mm 28.4
